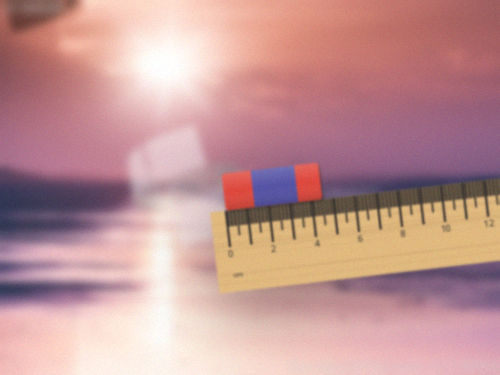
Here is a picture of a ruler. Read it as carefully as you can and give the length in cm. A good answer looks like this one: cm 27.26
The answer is cm 4.5
